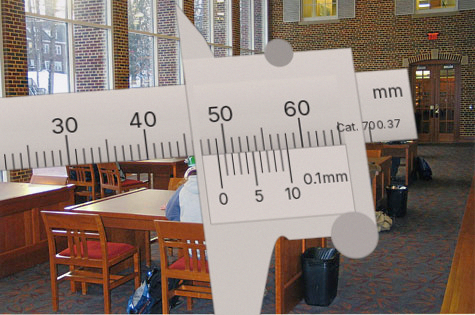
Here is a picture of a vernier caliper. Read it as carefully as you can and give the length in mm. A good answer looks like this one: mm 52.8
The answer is mm 49.0
